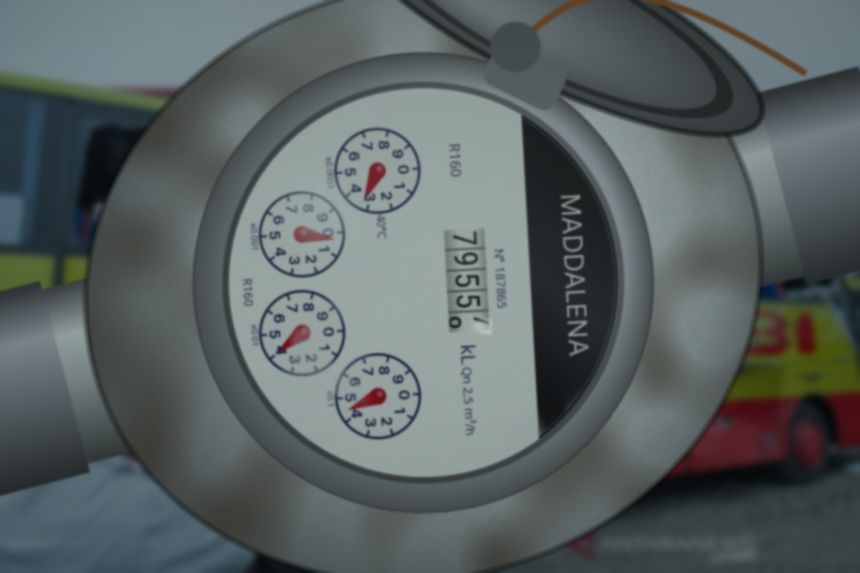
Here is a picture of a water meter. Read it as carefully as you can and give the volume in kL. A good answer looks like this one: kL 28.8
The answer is kL 79557.4403
